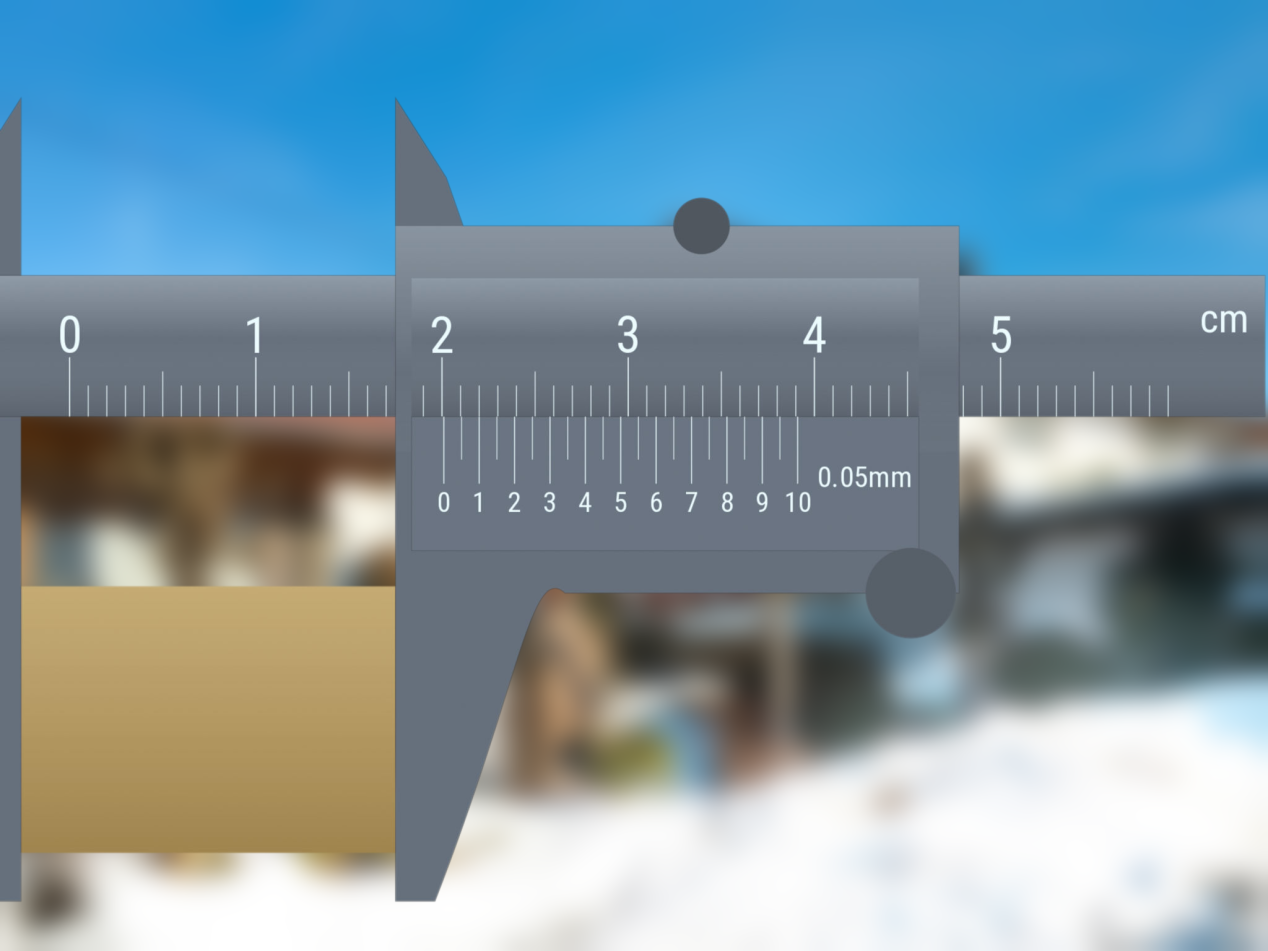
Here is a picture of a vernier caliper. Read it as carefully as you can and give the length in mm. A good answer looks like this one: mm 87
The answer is mm 20.1
